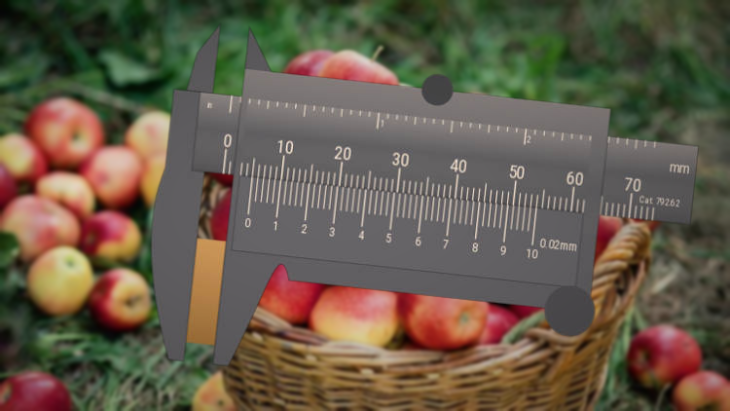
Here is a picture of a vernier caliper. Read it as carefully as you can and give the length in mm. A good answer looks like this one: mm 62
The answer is mm 5.0
